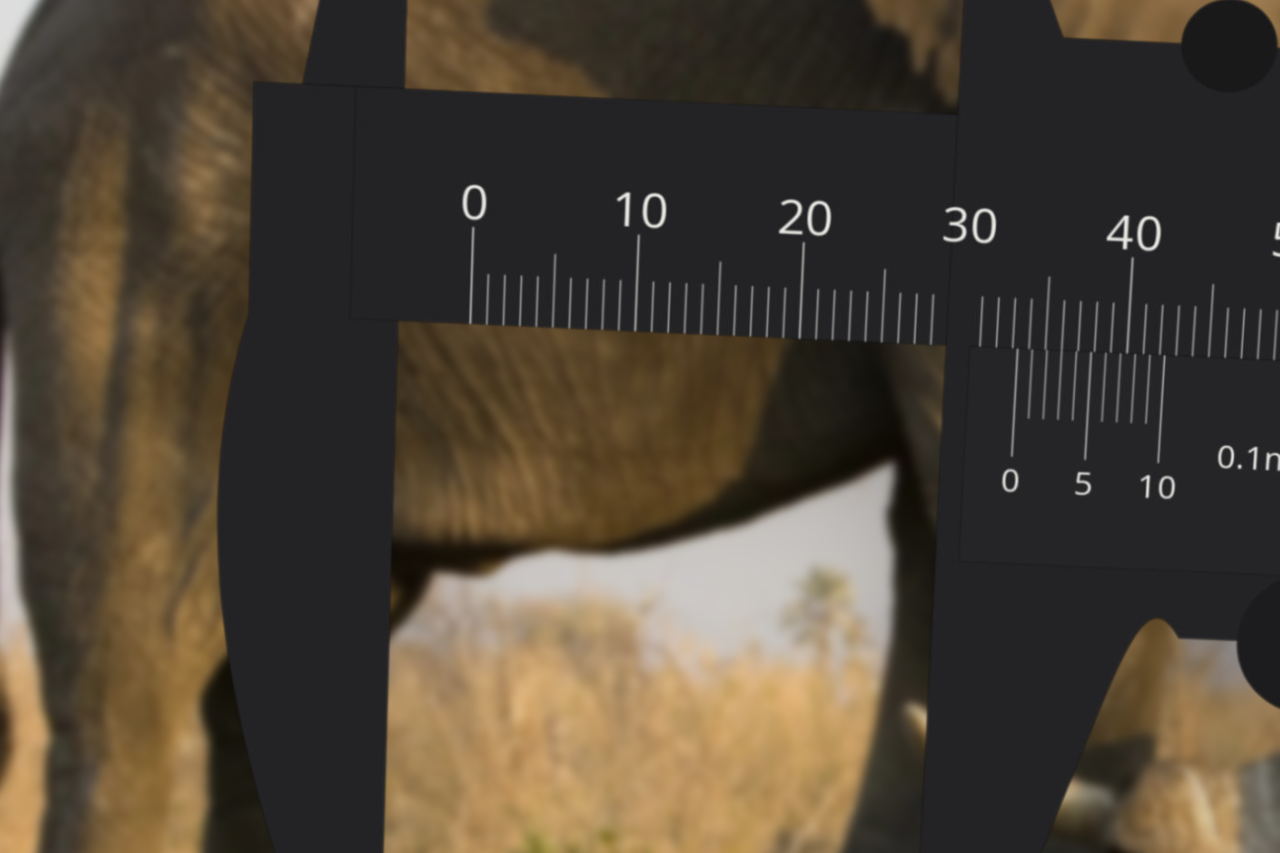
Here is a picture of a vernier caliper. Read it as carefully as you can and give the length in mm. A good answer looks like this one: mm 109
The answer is mm 33.3
